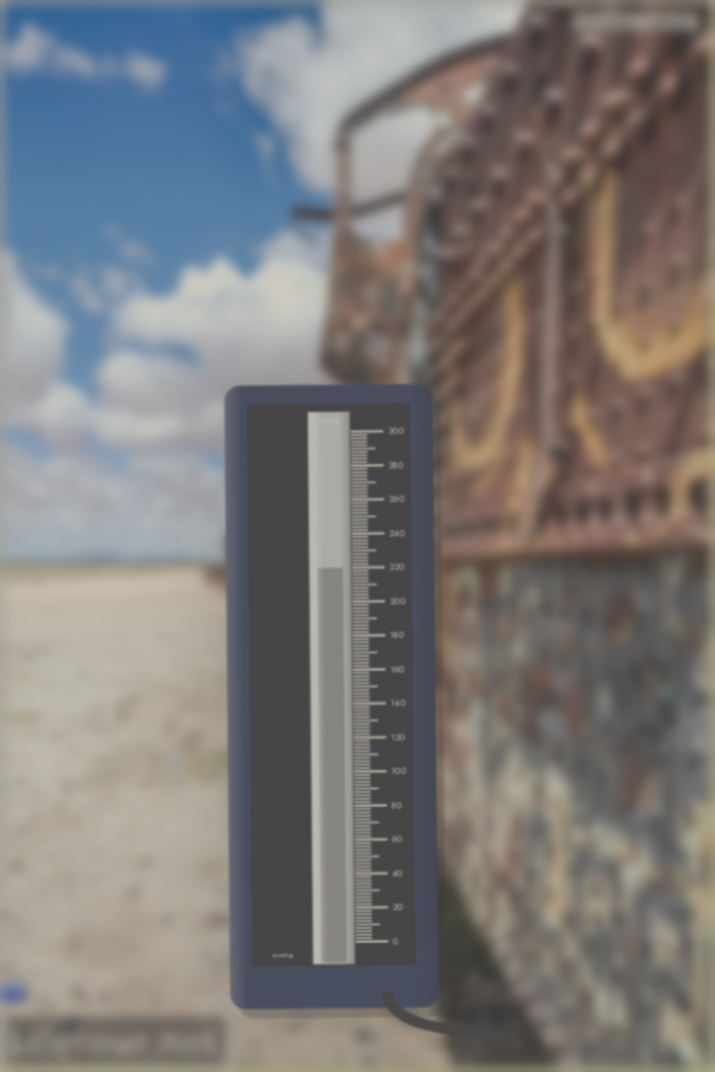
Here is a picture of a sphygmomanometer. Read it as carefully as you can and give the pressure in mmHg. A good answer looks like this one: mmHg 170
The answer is mmHg 220
